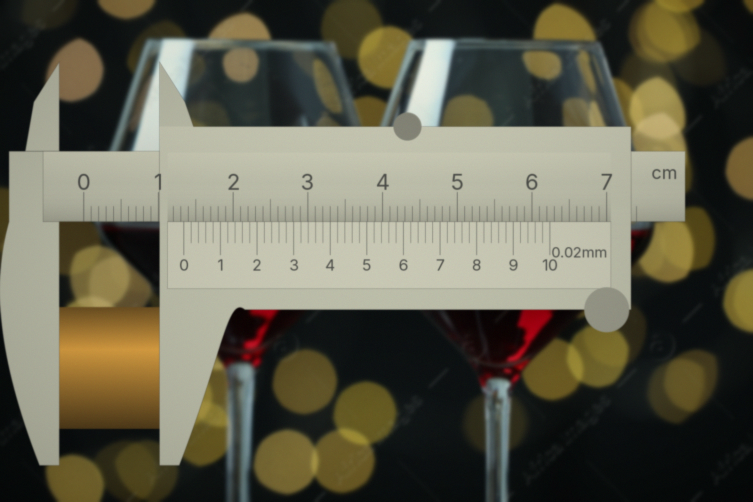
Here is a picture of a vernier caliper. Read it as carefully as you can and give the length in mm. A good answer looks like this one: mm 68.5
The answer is mm 13.4
